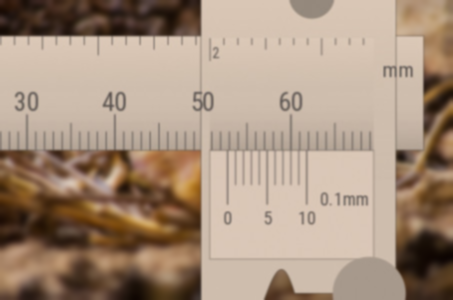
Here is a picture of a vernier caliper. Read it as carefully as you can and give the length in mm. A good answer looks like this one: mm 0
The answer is mm 52.8
